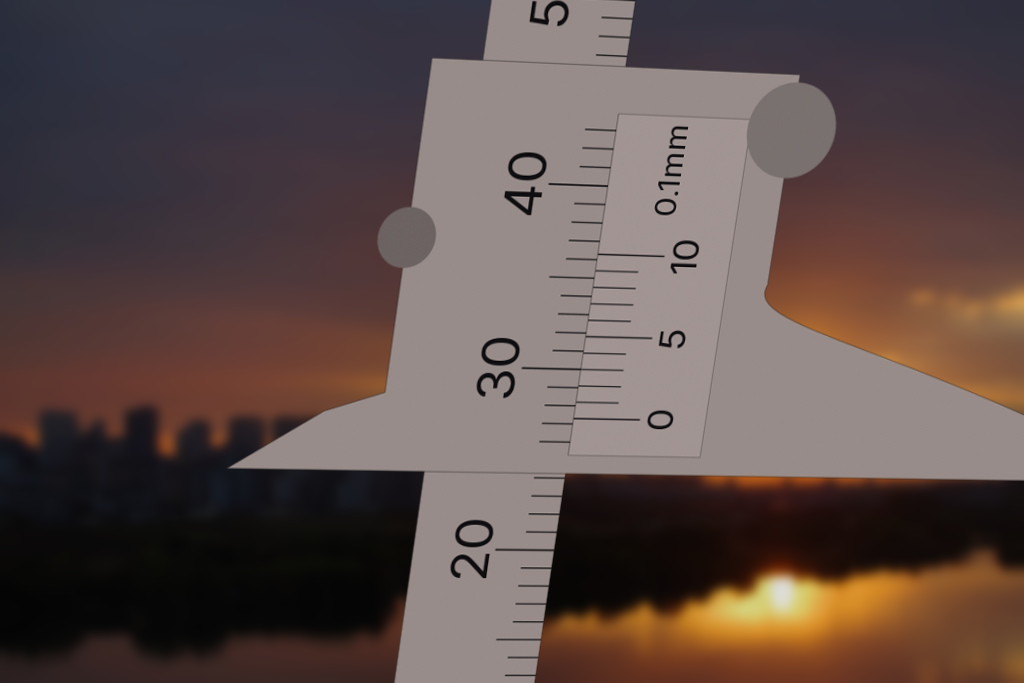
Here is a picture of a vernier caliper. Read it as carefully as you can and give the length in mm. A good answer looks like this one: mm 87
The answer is mm 27.3
